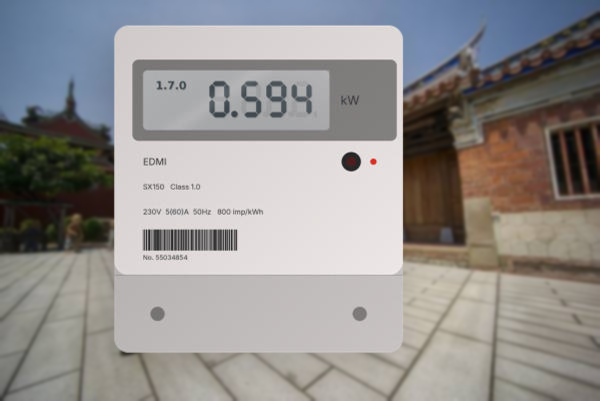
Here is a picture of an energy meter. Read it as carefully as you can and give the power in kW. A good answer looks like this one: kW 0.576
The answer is kW 0.594
